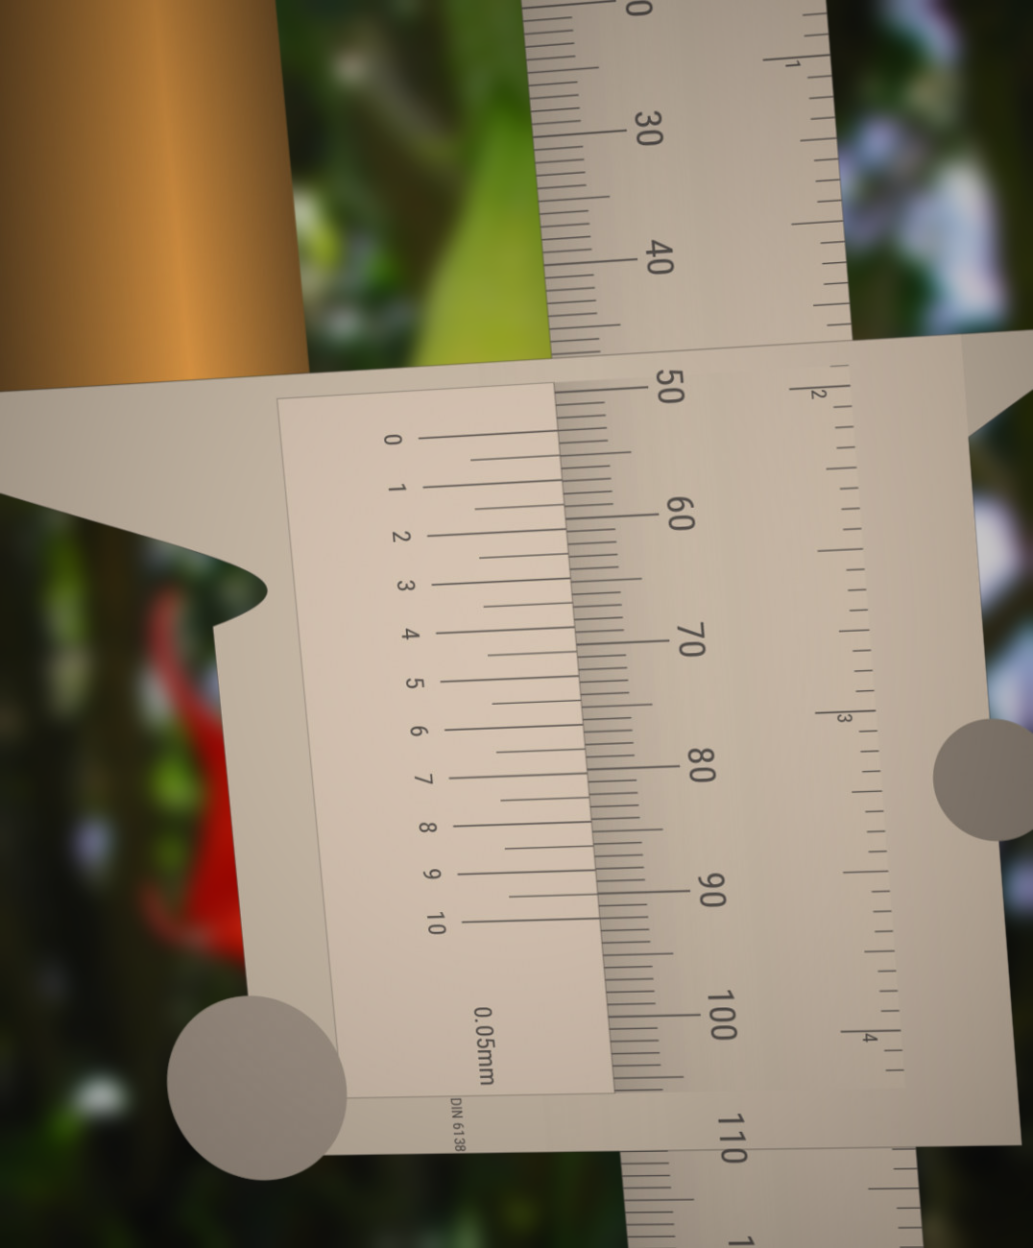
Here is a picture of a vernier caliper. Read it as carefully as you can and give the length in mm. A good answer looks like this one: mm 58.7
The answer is mm 53.0
